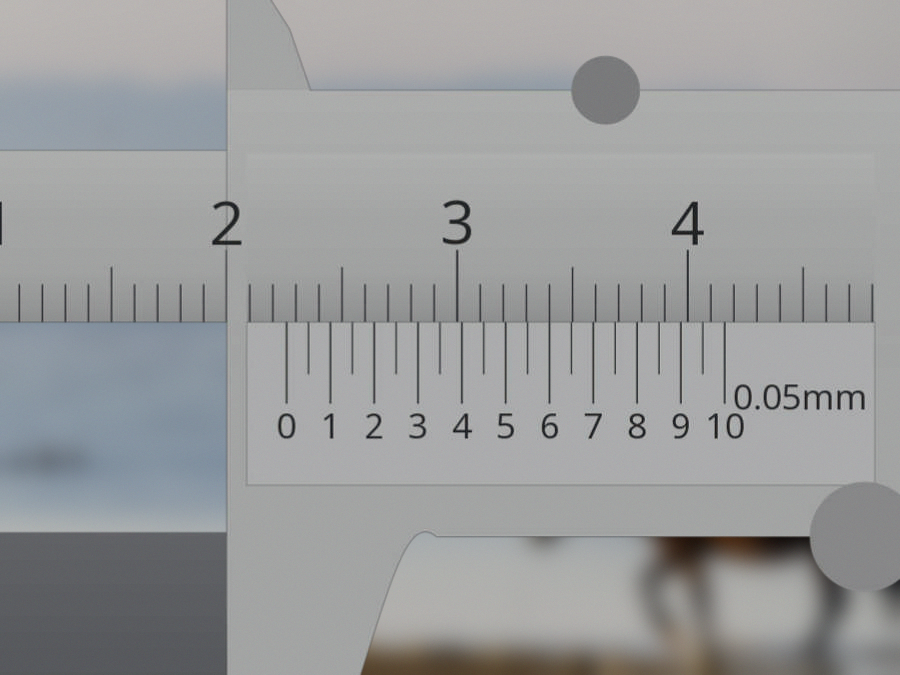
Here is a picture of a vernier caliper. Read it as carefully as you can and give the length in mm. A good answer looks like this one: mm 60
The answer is mm 22.6
